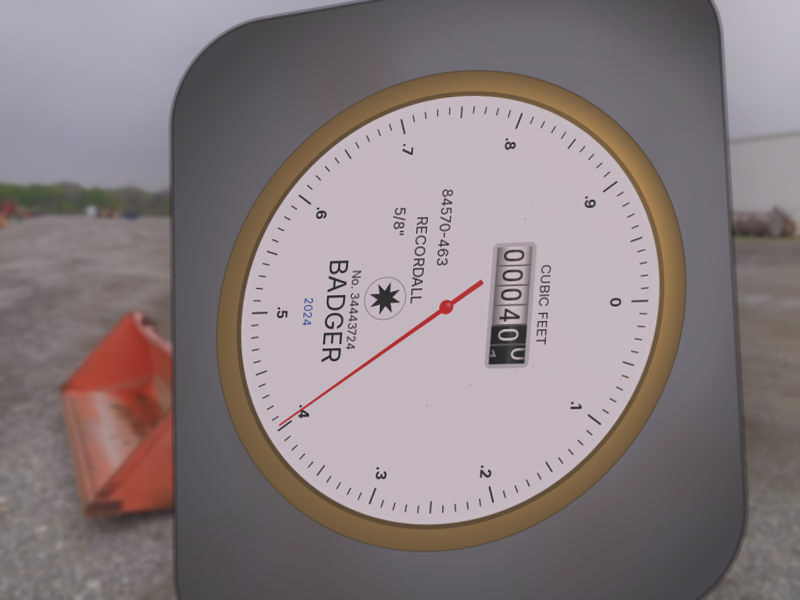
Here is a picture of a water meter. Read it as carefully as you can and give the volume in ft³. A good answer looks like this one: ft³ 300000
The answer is ft³ 400.40
